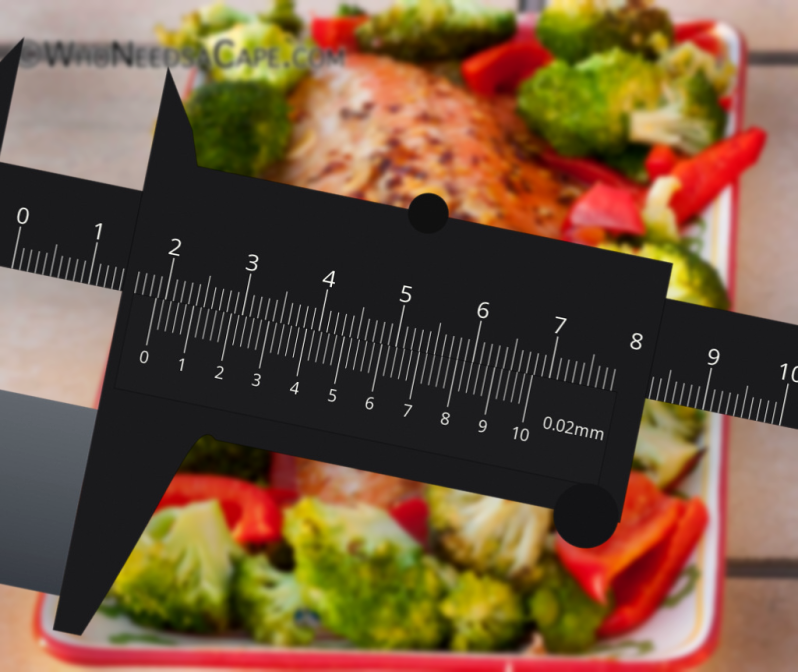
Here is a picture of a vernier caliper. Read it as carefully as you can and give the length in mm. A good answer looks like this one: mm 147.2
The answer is mm 18.8
